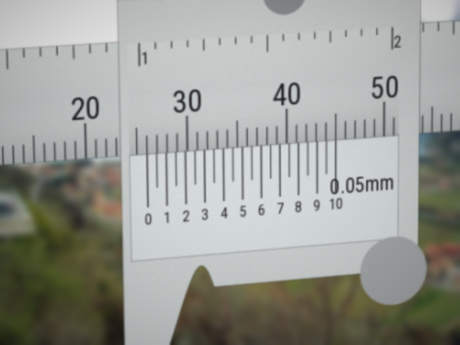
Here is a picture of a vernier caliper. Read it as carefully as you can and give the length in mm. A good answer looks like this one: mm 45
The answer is mm 26.0
